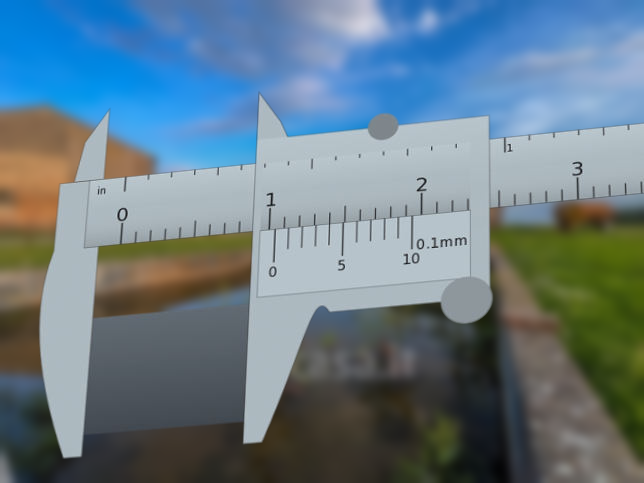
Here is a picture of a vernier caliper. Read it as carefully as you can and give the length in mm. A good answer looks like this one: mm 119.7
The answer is mm 10.4
